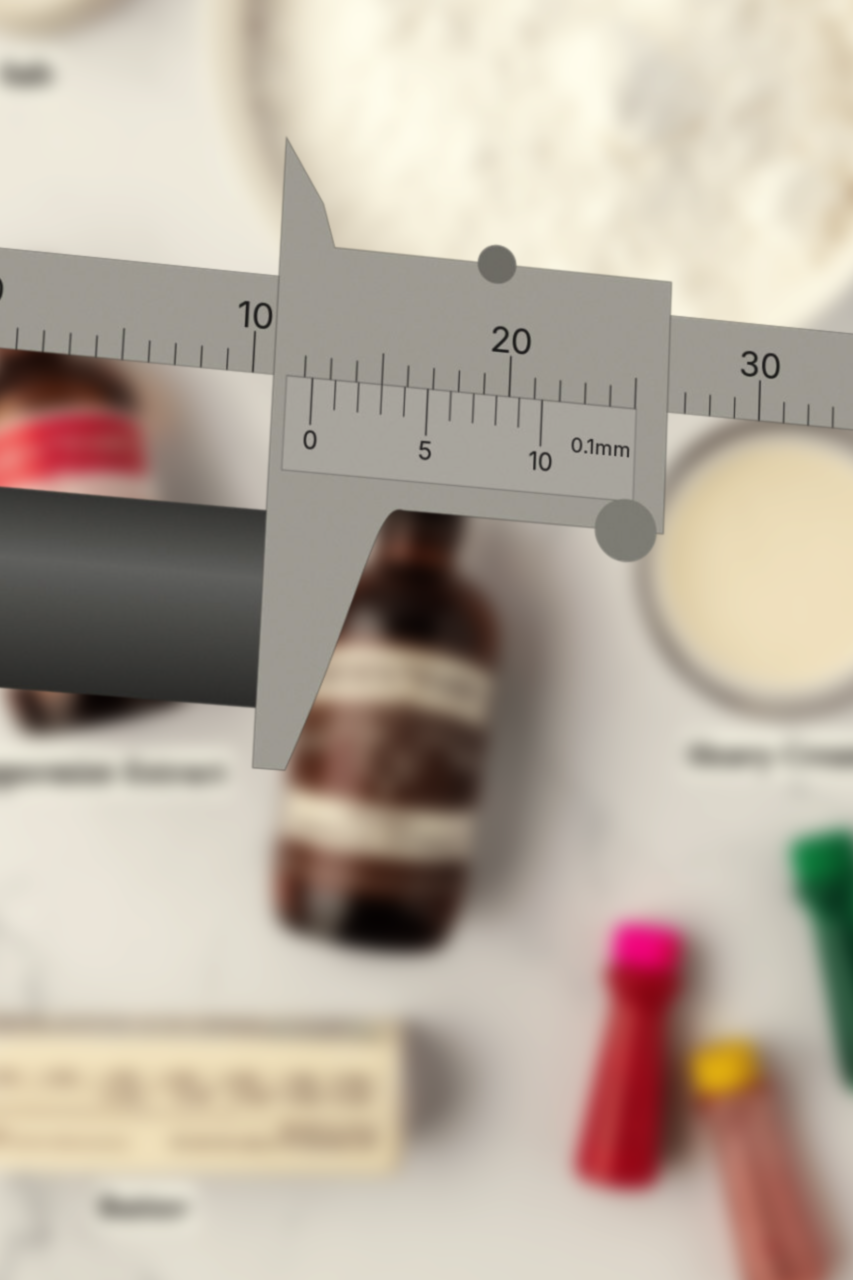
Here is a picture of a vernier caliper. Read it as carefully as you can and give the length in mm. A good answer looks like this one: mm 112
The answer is mm 12.3
